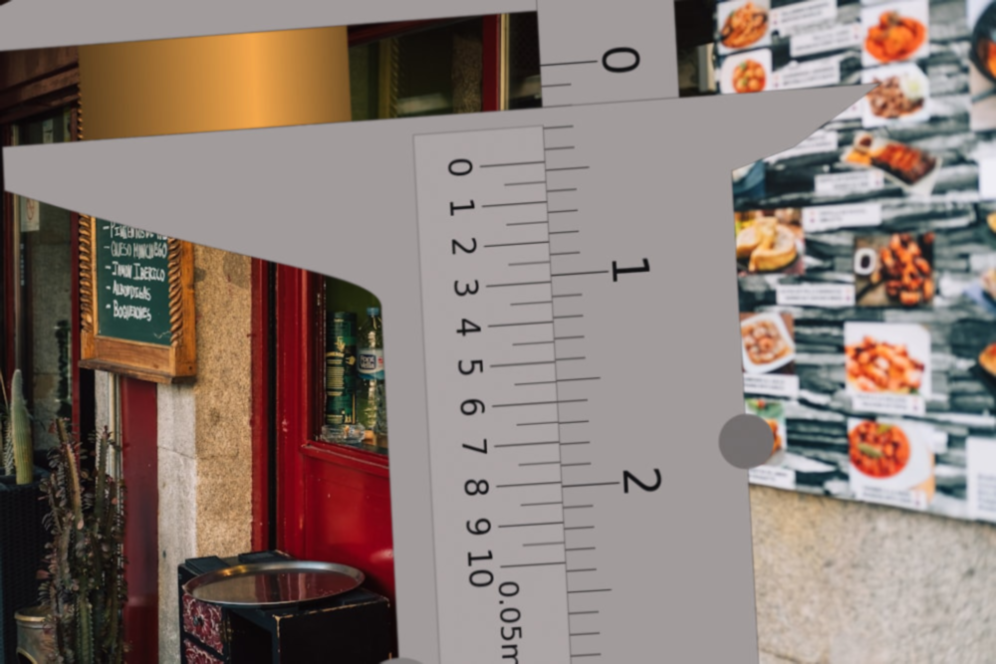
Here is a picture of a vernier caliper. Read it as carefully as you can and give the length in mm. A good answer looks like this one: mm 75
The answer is mm 4.6
